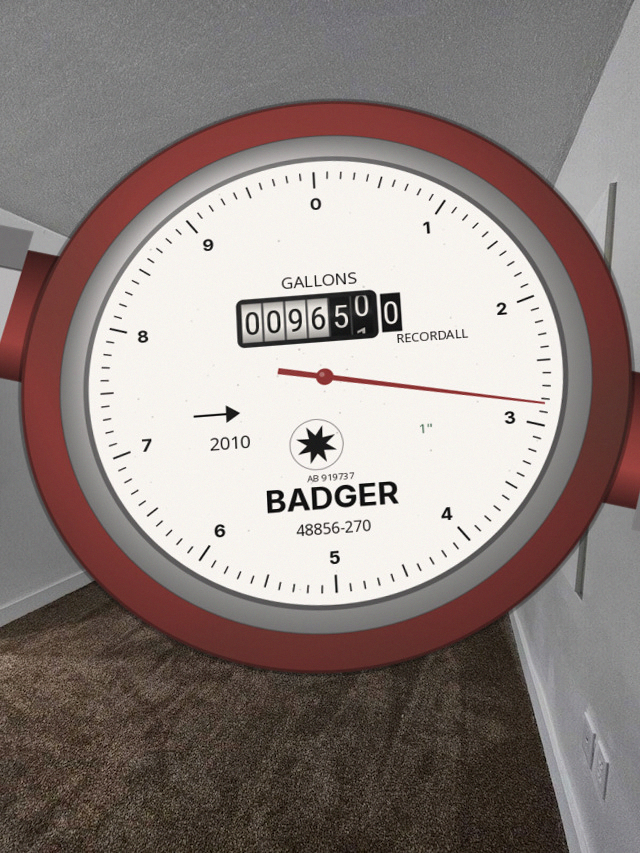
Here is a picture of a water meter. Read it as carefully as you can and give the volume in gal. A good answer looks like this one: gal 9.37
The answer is gal 96502.8
